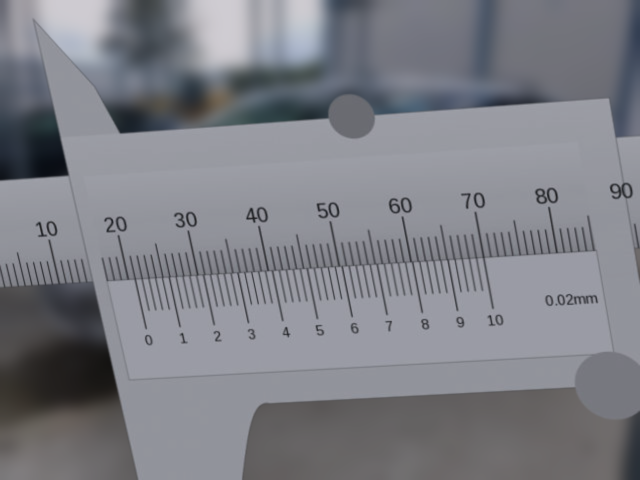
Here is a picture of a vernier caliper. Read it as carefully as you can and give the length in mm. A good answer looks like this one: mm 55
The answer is mm 21.0
